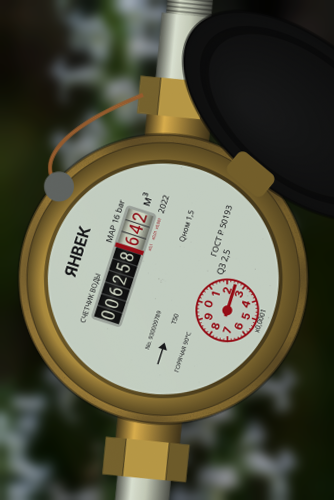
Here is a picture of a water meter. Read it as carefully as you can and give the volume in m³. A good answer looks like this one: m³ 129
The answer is m³ 6258.6422
